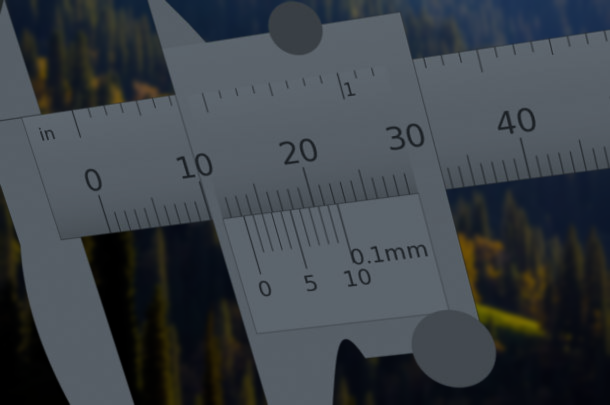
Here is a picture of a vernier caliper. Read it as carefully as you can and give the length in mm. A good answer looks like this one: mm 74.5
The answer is mm 13.2
